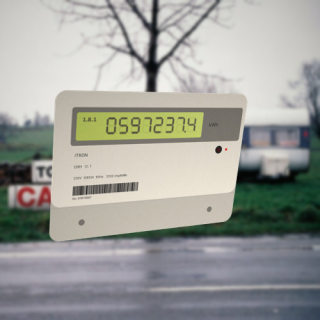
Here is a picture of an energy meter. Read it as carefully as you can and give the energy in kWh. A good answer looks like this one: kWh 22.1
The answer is kWh 597237.4
